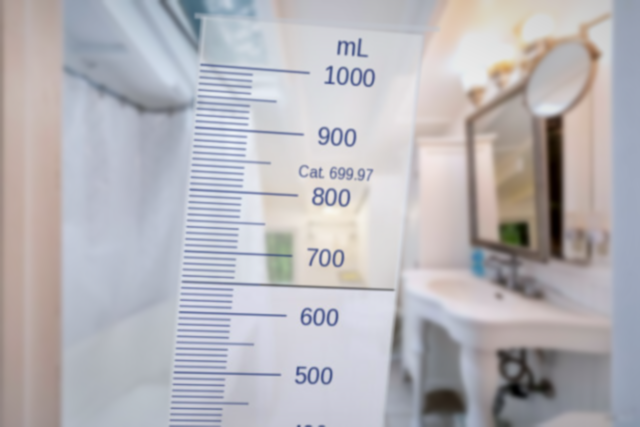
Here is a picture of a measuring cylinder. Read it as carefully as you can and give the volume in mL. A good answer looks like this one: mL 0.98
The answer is mL 650
